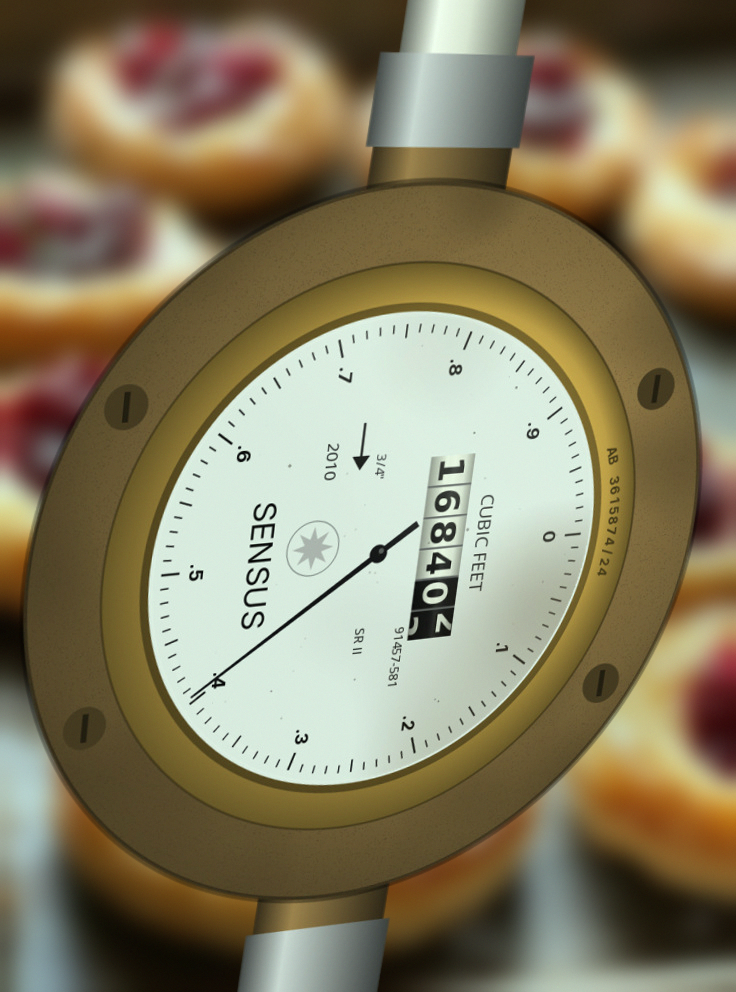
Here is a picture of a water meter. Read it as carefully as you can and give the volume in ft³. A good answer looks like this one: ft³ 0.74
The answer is ft³ 168402.40
